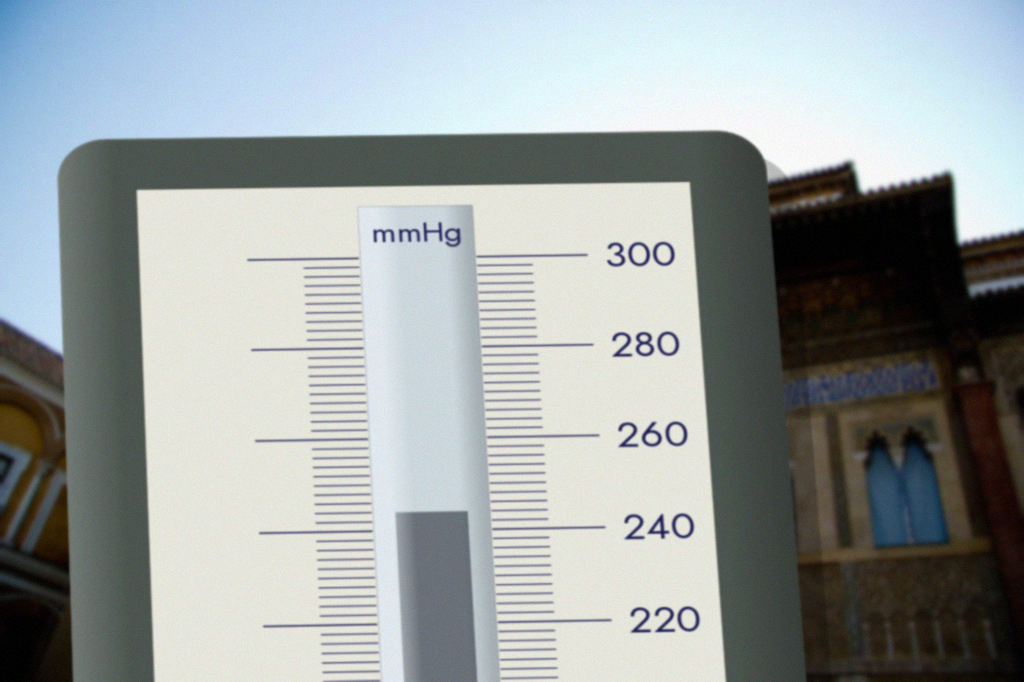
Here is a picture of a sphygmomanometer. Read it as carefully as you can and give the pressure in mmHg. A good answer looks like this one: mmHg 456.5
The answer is mmHg 244
